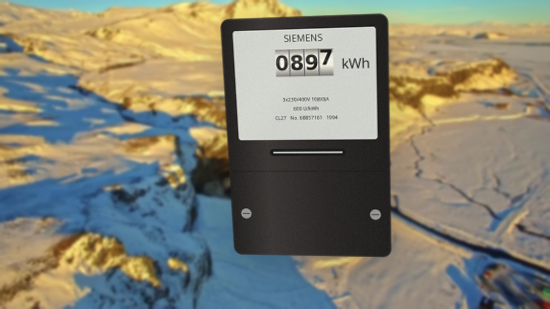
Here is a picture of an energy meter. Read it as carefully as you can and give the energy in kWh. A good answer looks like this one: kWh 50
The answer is kWh 897
